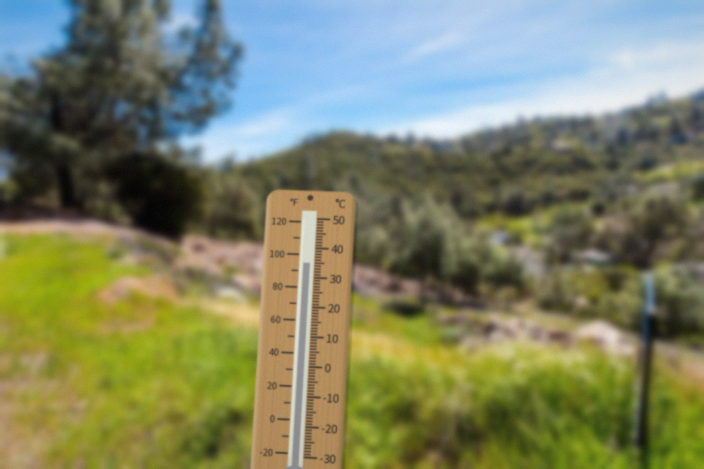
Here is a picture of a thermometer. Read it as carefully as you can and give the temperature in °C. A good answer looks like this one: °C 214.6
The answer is °C 35
